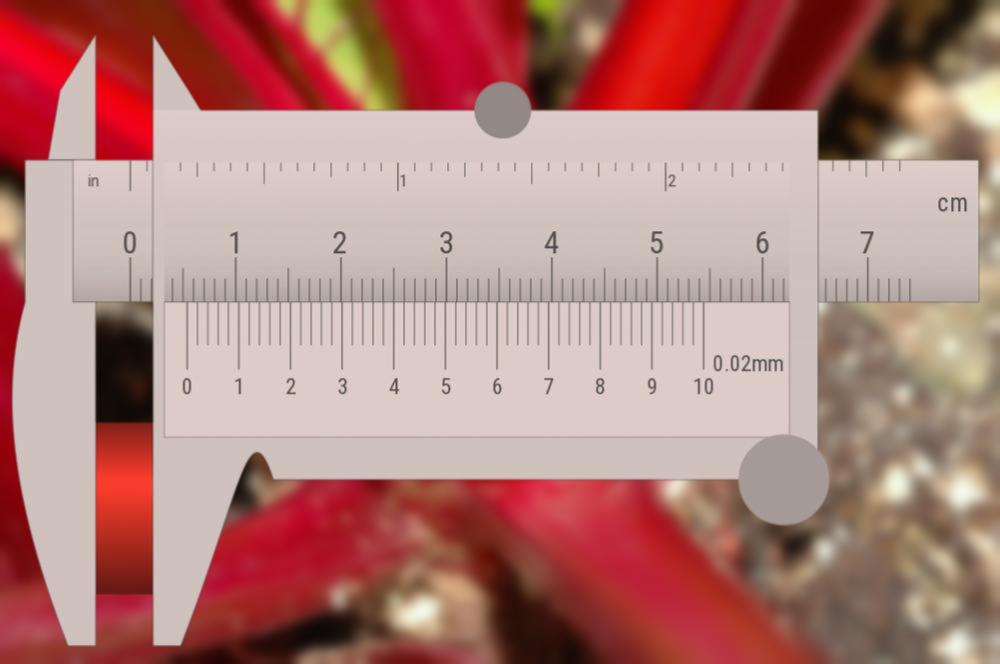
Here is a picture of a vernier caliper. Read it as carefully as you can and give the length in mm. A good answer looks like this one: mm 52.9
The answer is mm 5.4
